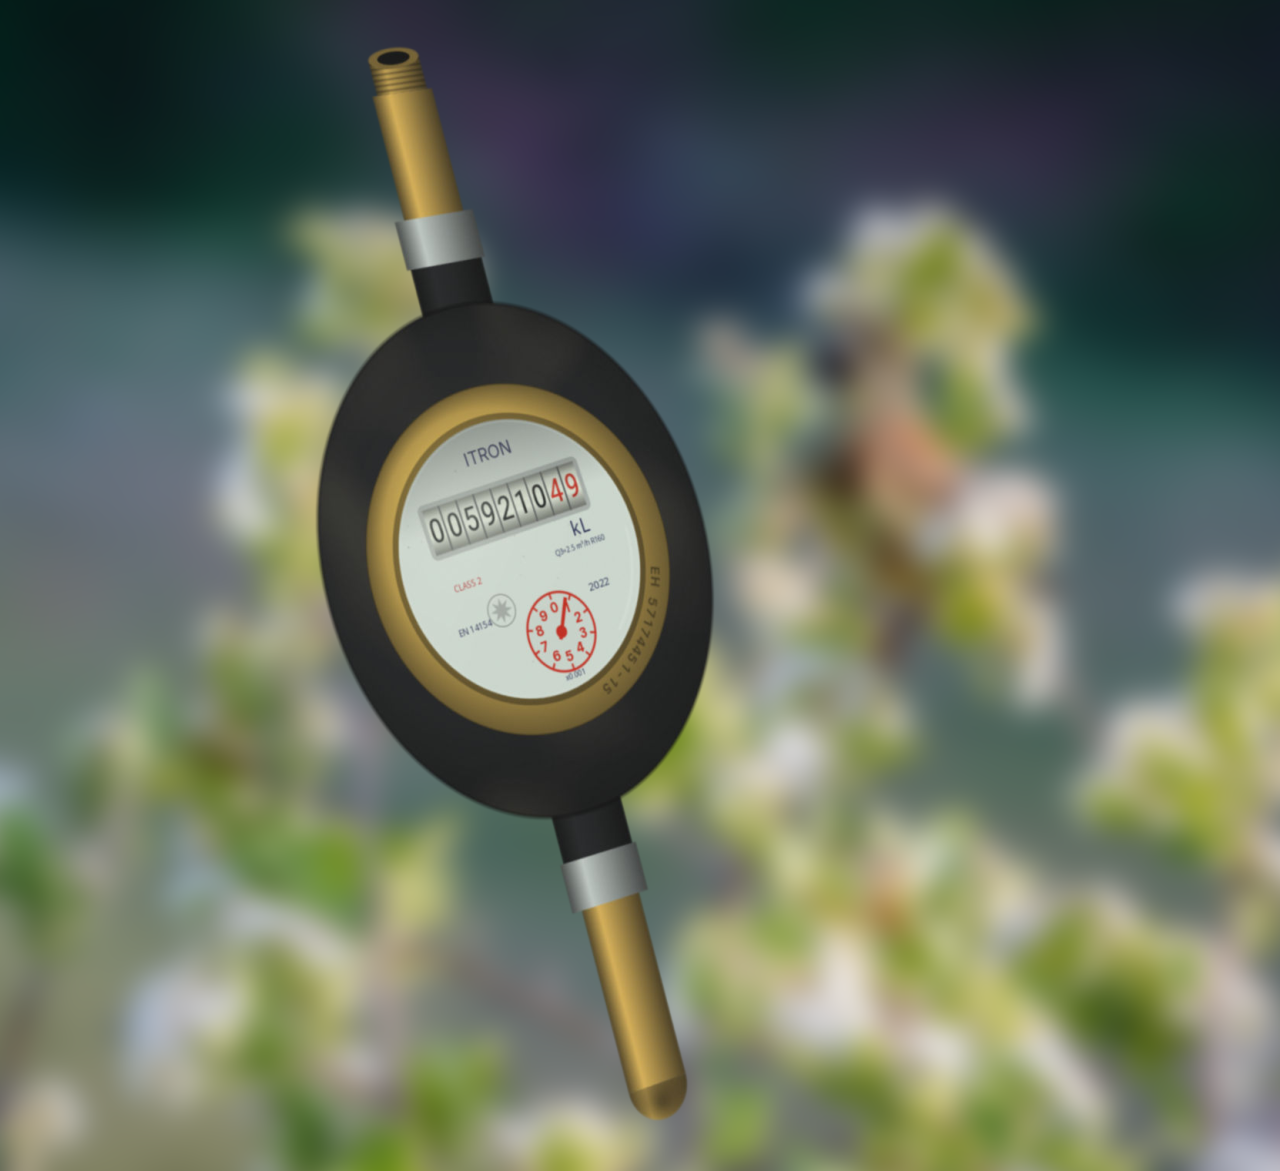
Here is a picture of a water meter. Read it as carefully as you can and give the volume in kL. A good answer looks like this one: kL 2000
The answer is kL 59210.490
